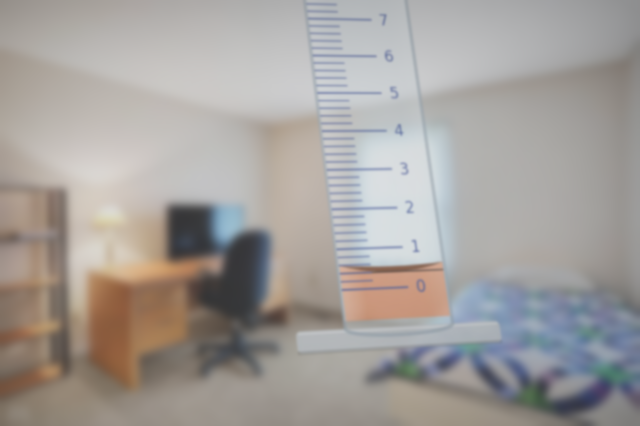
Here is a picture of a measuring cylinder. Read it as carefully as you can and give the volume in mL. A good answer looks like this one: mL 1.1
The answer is mL 0.4
